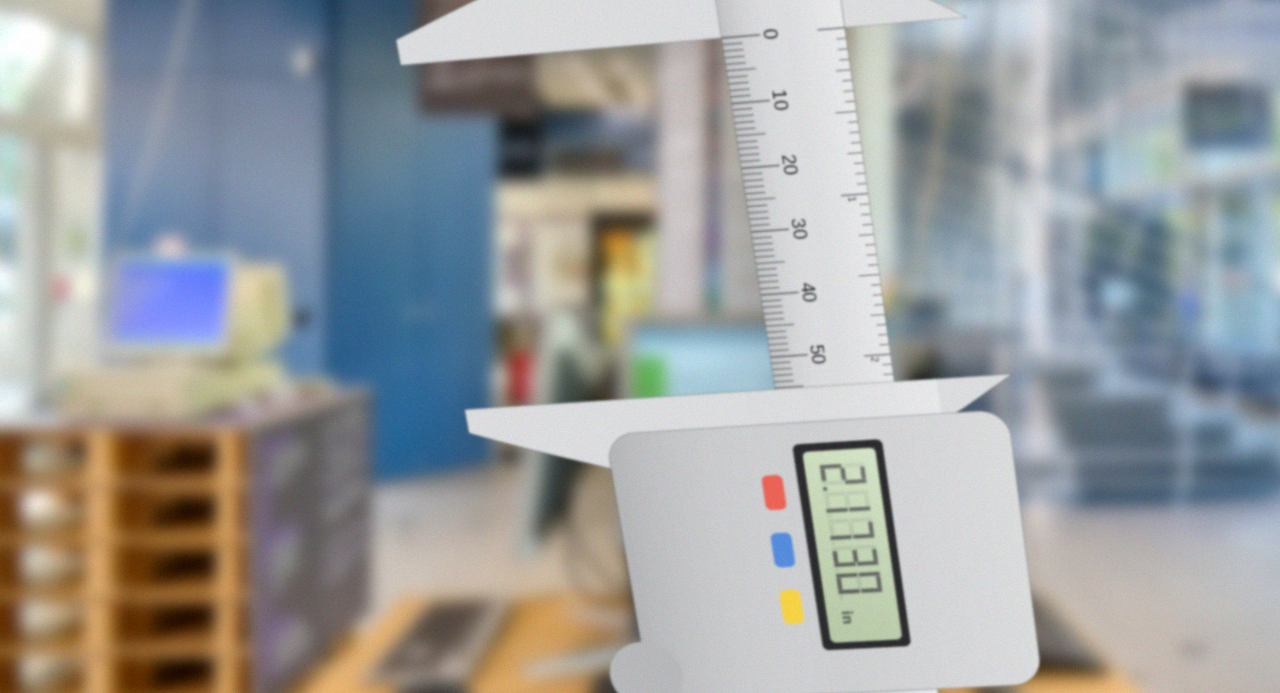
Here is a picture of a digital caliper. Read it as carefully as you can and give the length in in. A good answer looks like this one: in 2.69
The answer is in 2.1730
